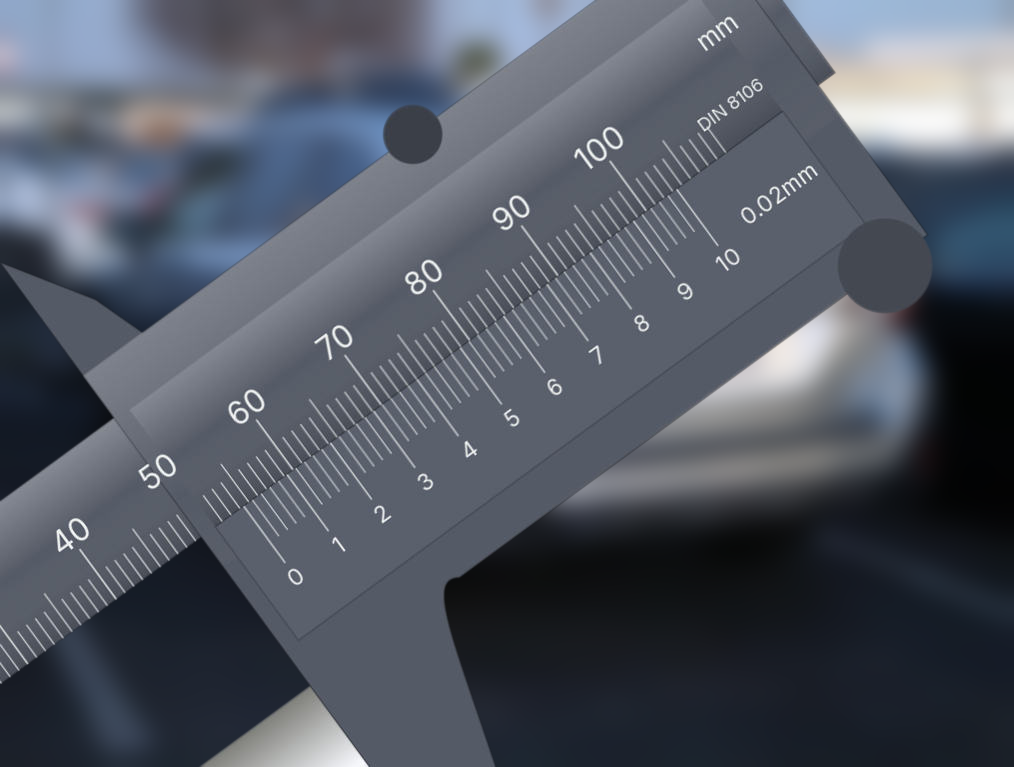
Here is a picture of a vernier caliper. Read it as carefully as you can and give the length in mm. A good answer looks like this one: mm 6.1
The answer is mm 54.4
